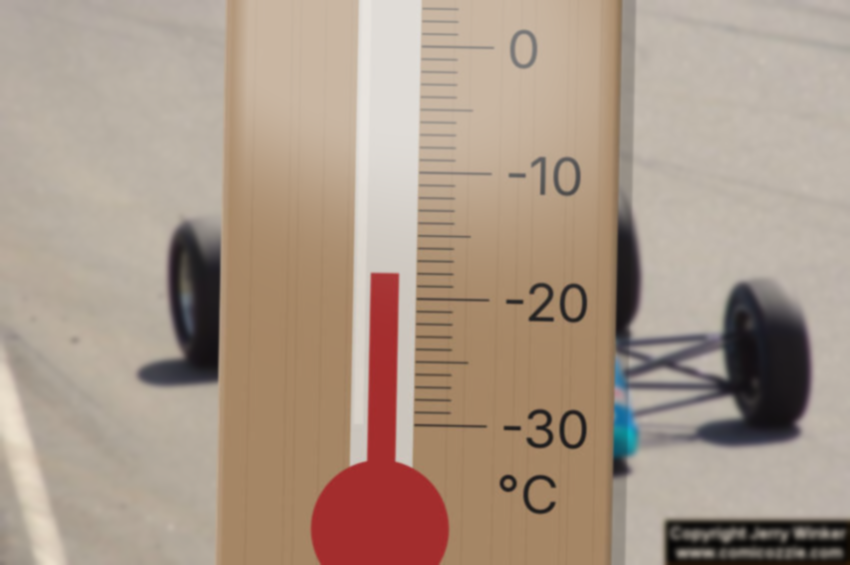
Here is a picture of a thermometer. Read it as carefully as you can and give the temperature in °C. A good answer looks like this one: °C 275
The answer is °C -18
